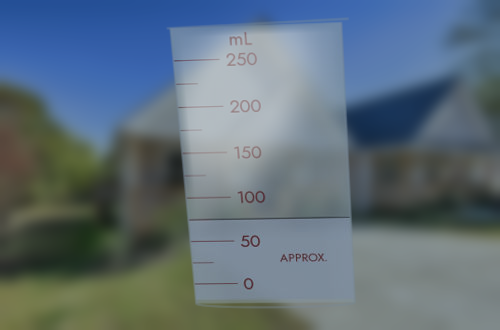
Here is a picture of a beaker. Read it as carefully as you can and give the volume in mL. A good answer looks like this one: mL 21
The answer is mL 75
